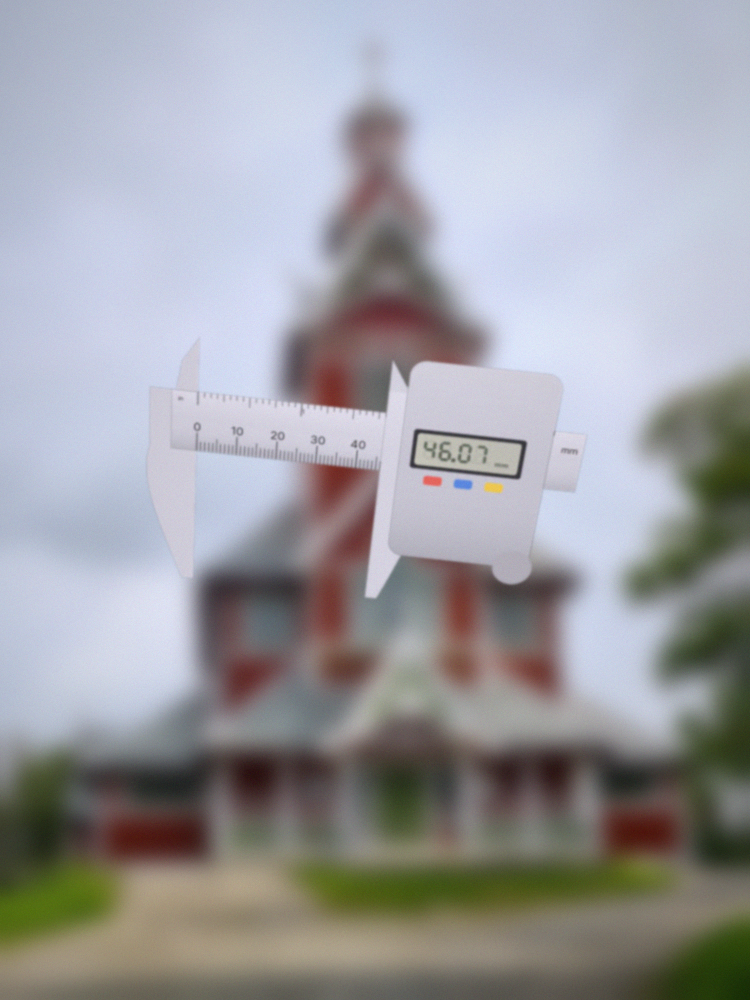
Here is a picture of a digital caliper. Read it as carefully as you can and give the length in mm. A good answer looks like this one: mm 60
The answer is mm 46.07
